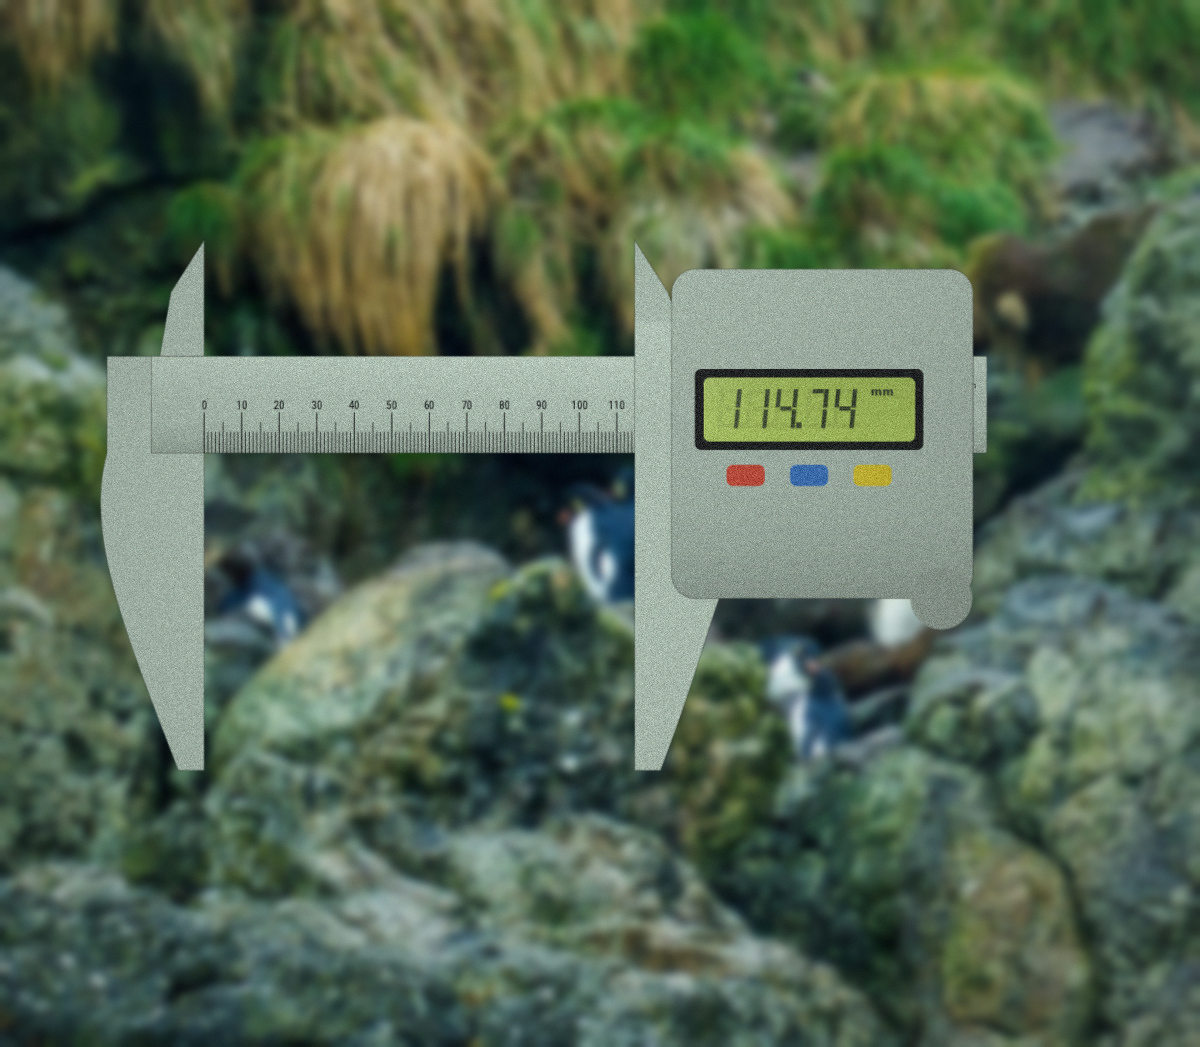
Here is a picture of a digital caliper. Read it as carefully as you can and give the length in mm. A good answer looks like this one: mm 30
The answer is mm 114.74
